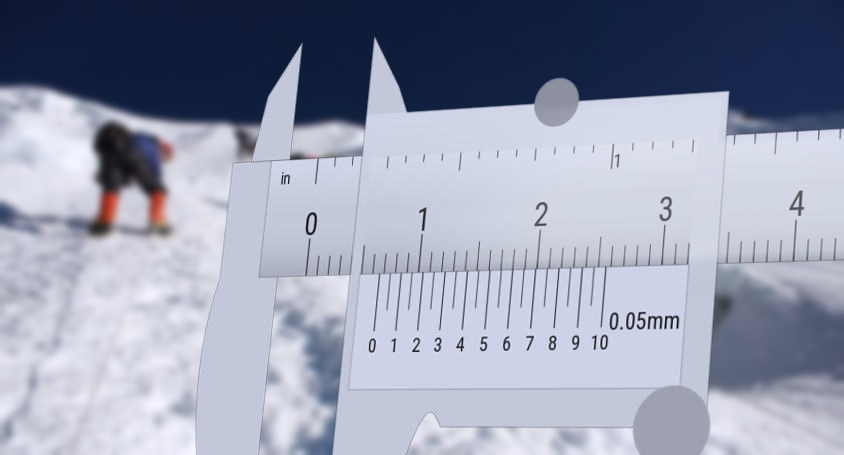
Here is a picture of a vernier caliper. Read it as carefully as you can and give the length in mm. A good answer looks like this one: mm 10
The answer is mm 6.6
